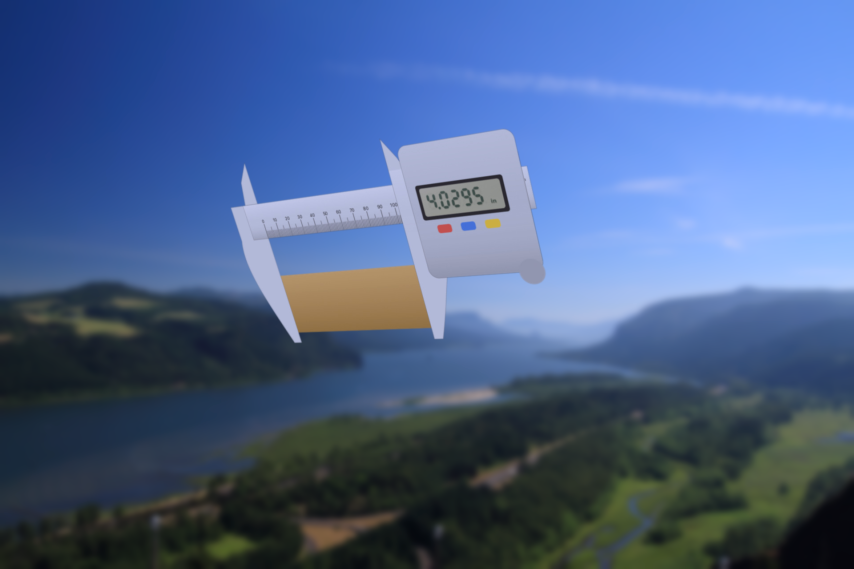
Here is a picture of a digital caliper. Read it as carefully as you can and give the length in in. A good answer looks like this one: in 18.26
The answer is in 4.0295
